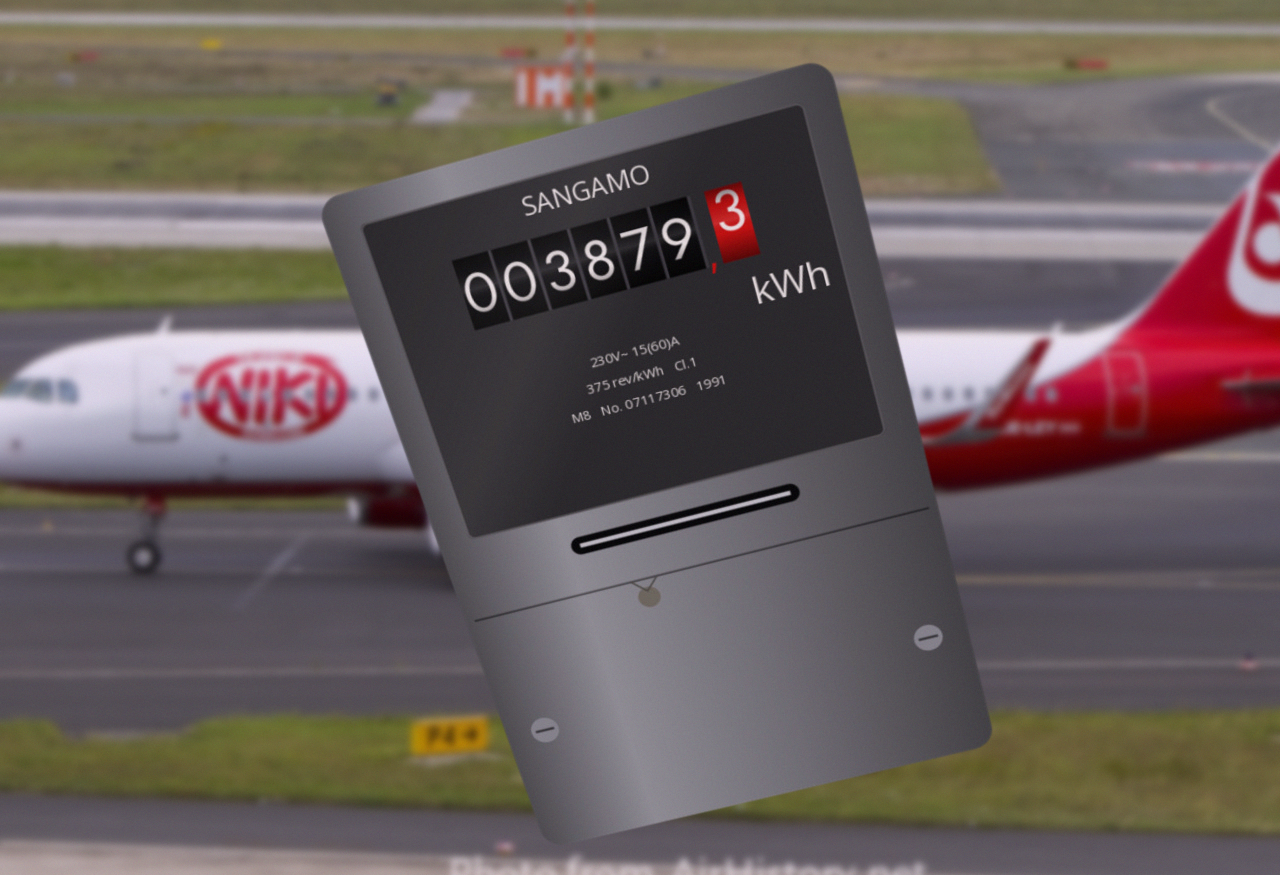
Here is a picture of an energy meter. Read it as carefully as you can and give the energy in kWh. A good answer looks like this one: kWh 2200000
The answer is kWh 3879.3
